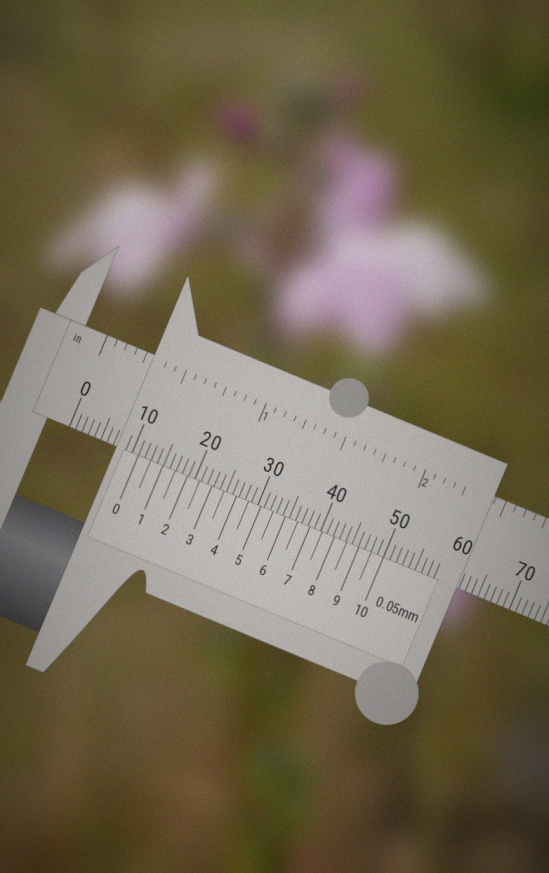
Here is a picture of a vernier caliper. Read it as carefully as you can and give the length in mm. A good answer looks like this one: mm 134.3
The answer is mm 11.0
